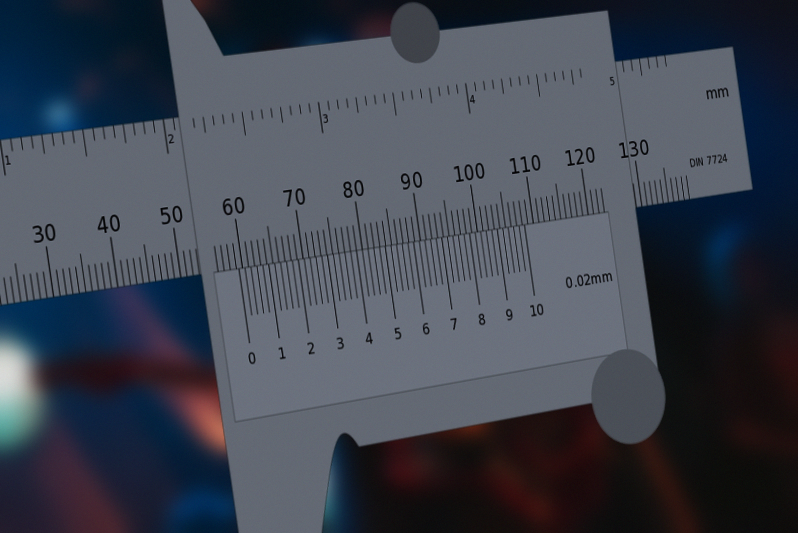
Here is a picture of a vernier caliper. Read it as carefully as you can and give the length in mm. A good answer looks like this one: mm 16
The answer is mm 59.4
